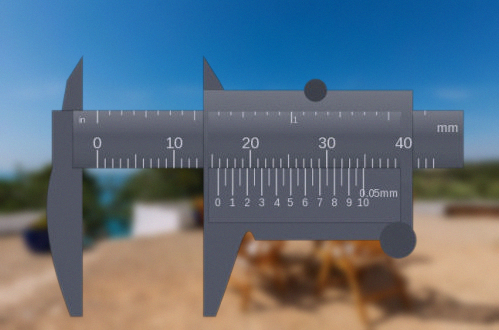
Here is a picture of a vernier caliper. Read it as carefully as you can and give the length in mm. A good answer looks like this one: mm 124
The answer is mm 15.8
